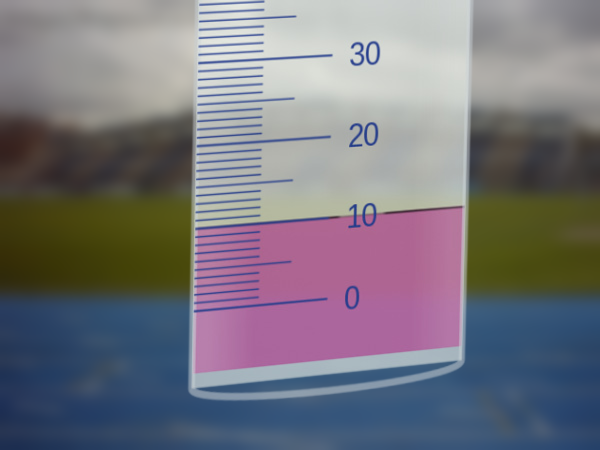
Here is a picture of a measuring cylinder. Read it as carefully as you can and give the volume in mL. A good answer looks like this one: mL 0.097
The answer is mL 10
